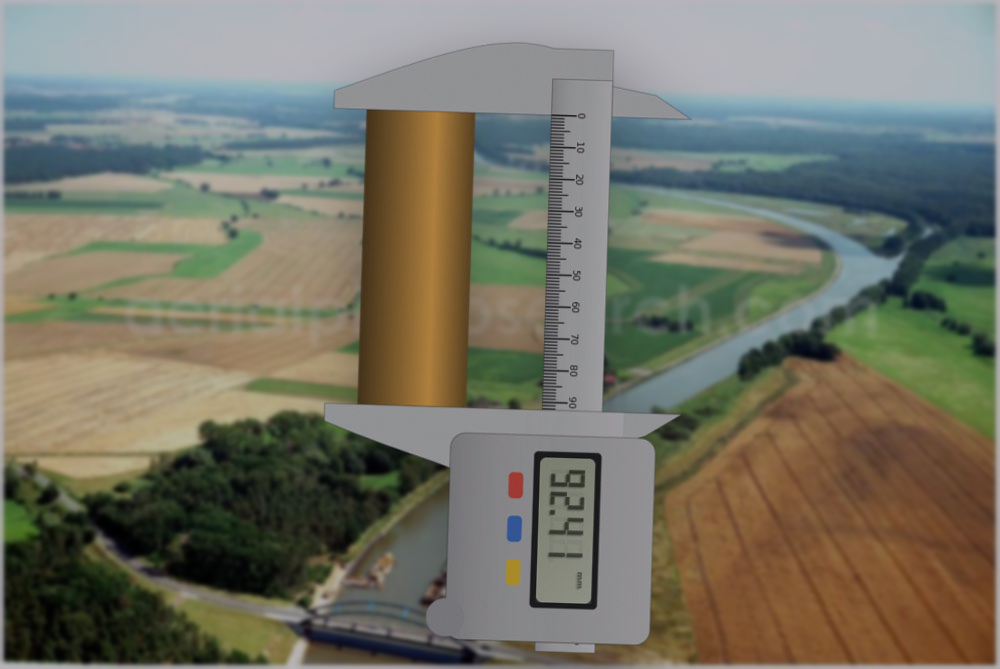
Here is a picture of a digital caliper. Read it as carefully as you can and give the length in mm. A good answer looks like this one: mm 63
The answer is mm 92.41
